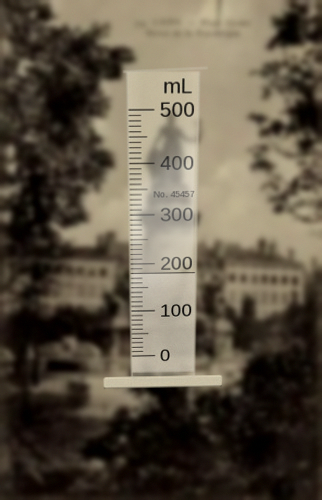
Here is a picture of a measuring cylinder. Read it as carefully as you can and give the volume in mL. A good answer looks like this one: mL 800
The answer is mL 180
